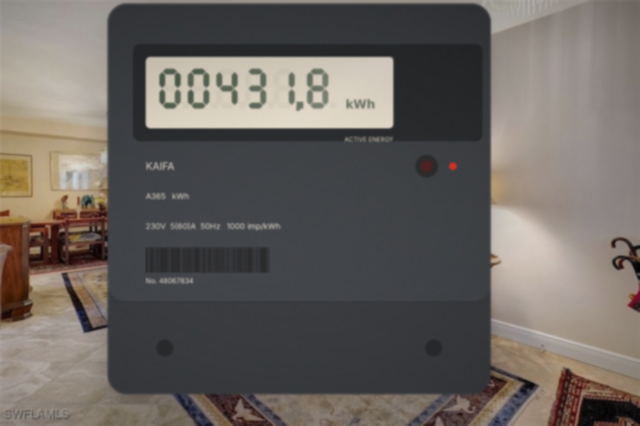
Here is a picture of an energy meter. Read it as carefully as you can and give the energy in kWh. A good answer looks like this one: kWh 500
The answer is kWh 431.8
